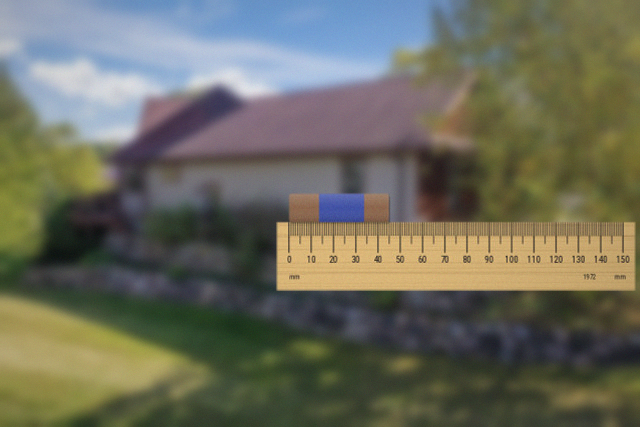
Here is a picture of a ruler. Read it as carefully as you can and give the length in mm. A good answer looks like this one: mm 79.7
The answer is mm 45
